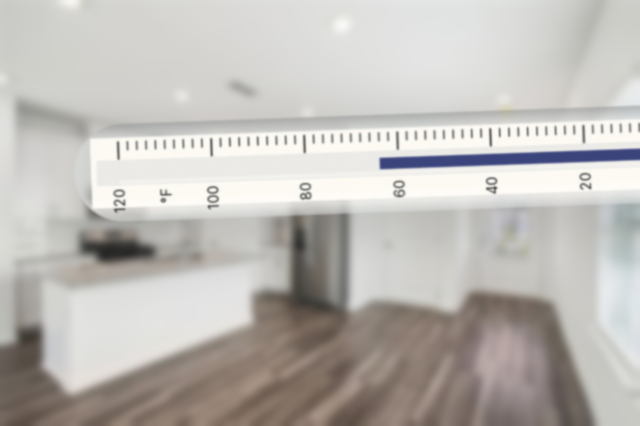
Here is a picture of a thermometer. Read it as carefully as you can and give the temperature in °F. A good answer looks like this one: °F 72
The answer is °F 64
